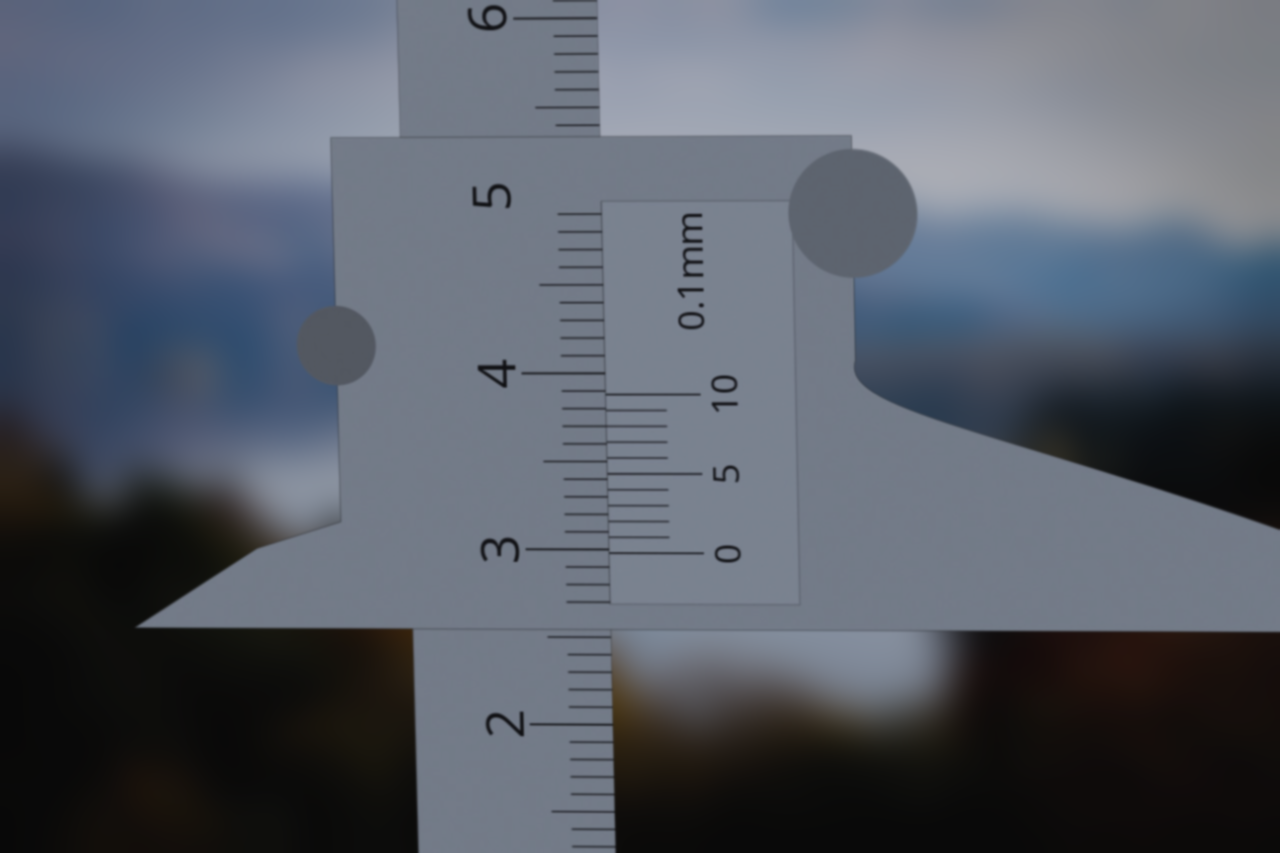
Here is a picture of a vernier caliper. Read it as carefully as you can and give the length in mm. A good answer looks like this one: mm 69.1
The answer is mm 29.8
